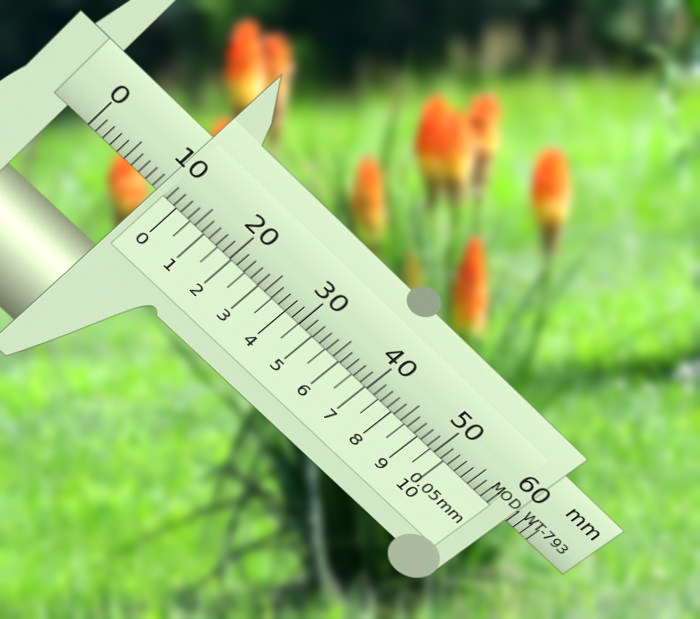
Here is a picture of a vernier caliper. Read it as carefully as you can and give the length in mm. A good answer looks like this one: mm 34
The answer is mm 12.4
